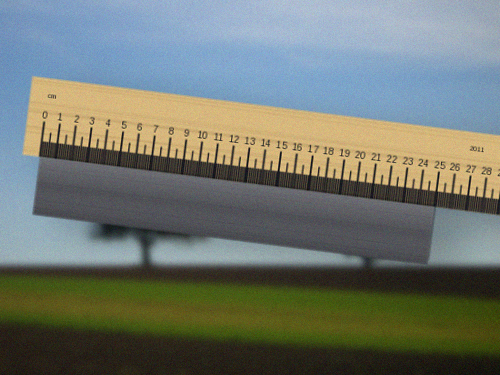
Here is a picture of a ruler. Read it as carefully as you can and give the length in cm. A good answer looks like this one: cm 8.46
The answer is cm 25
